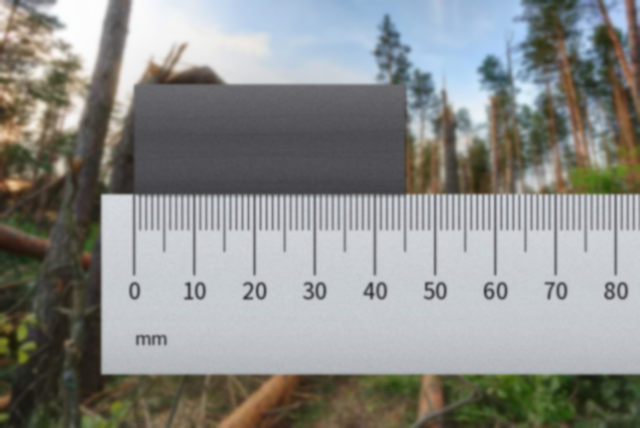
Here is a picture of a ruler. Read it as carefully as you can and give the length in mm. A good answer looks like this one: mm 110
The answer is mm 45
